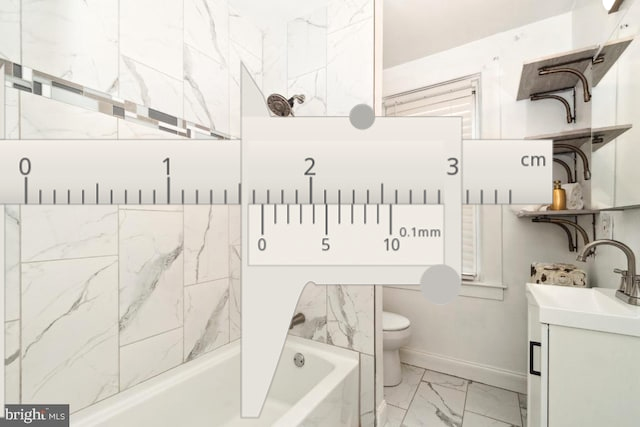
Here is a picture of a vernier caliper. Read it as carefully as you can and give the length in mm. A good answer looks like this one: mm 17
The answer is mm 16.6
